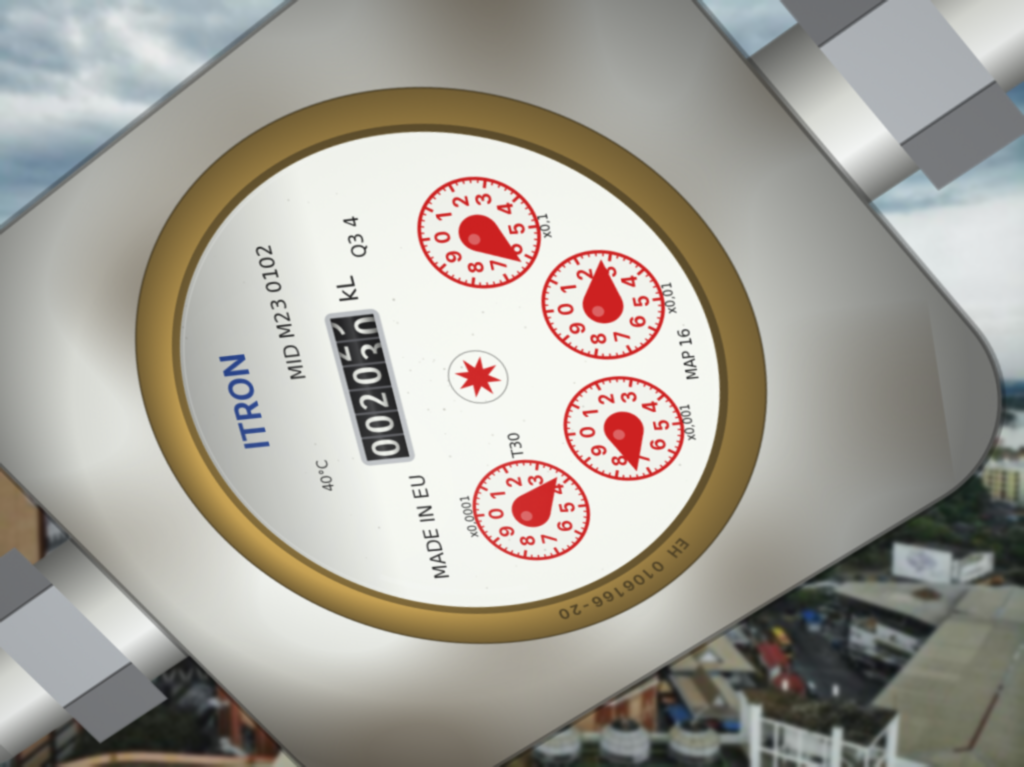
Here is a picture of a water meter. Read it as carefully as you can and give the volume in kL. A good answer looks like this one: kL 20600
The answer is kL 2029.6273
